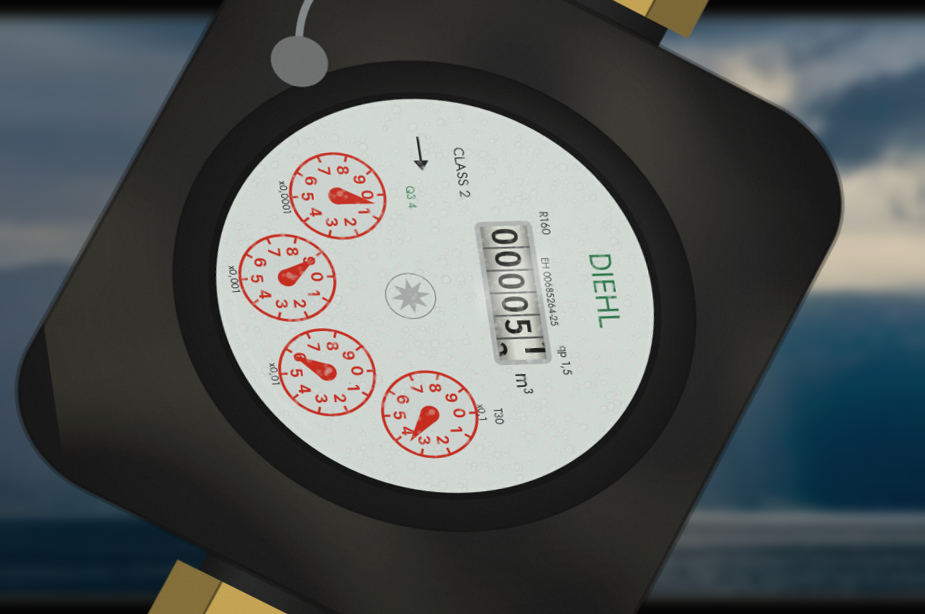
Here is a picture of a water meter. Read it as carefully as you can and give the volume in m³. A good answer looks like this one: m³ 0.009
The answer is m³ 51.3590
